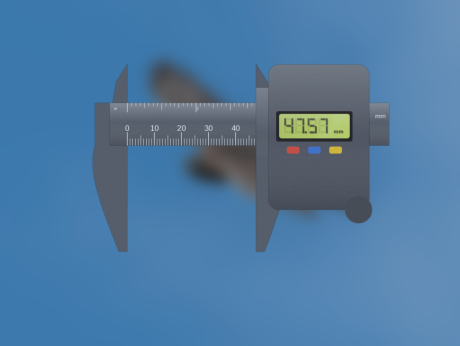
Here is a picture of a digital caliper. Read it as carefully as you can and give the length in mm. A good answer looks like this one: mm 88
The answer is mm 47.57
